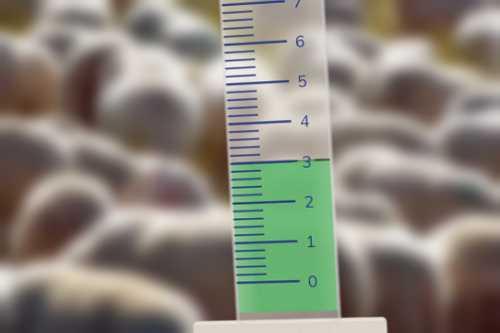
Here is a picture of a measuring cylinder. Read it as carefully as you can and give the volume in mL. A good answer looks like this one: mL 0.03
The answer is mL 3
